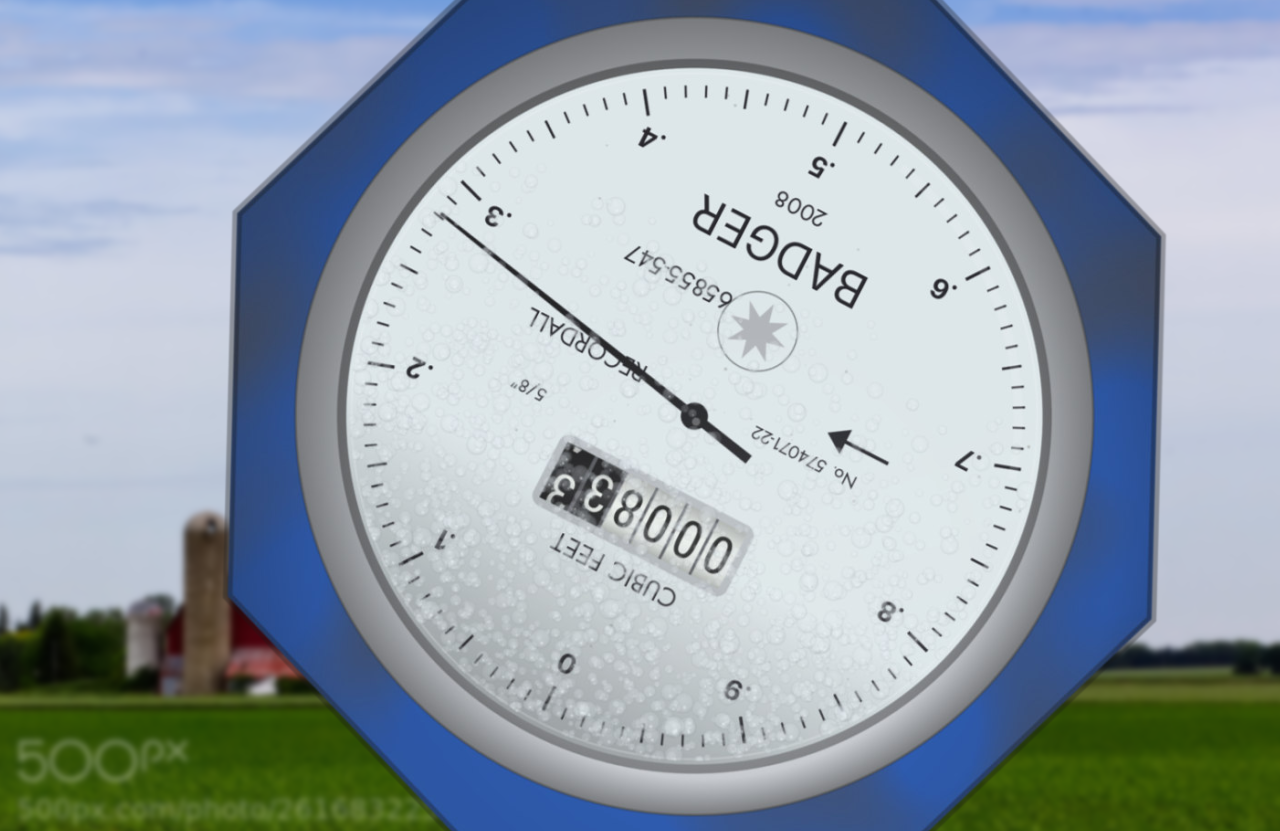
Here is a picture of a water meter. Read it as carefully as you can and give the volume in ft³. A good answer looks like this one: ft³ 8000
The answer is ft³ 833.28
